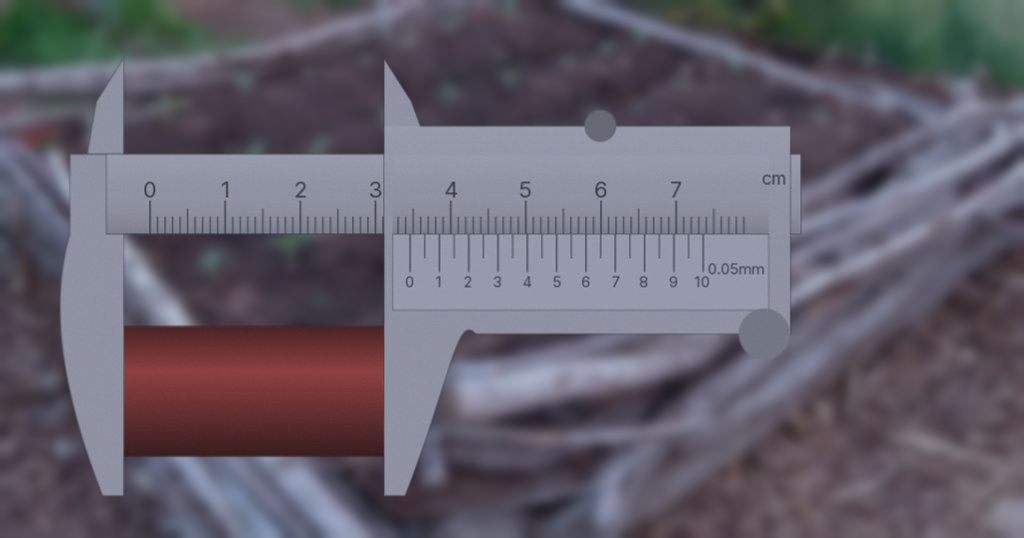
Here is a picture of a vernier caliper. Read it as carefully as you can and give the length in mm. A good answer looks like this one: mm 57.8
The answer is mm 34.6
